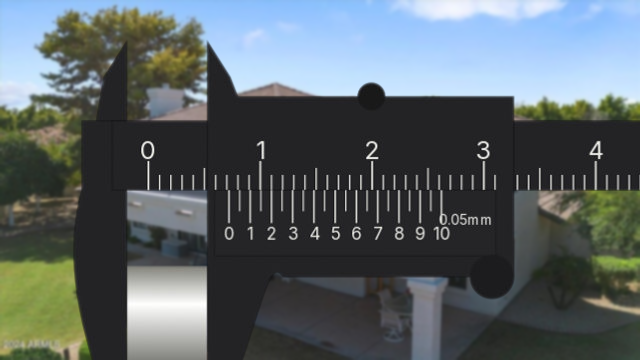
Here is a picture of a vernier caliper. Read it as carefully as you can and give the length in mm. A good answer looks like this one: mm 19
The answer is mm 7.2
